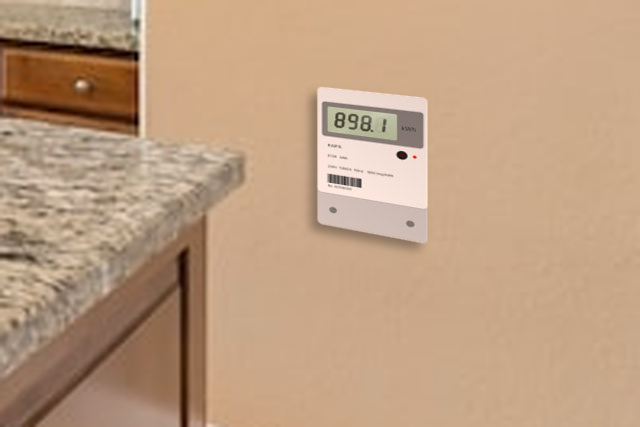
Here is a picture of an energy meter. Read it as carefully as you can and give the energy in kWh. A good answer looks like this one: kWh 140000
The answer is kWh 898.1
